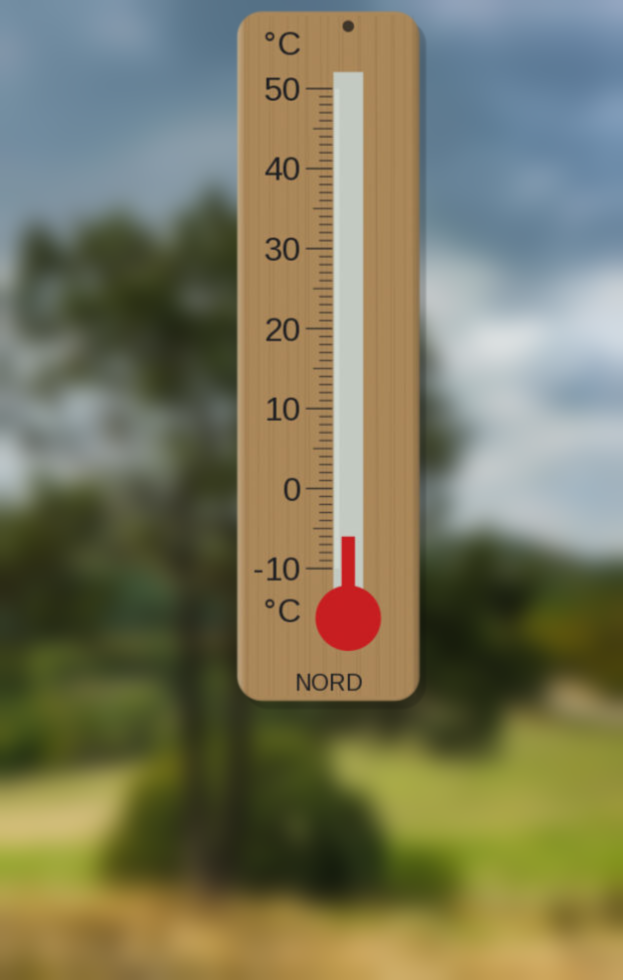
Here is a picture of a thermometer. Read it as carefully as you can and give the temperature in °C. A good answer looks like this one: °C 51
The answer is °C -6
